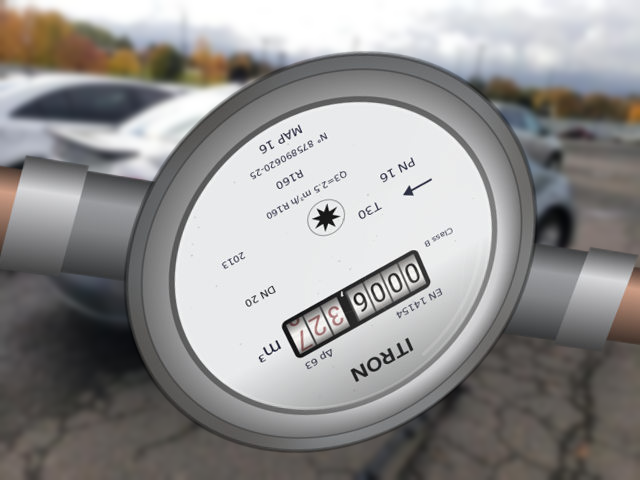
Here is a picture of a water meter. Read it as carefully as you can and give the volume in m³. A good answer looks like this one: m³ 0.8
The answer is m³ 6.327
